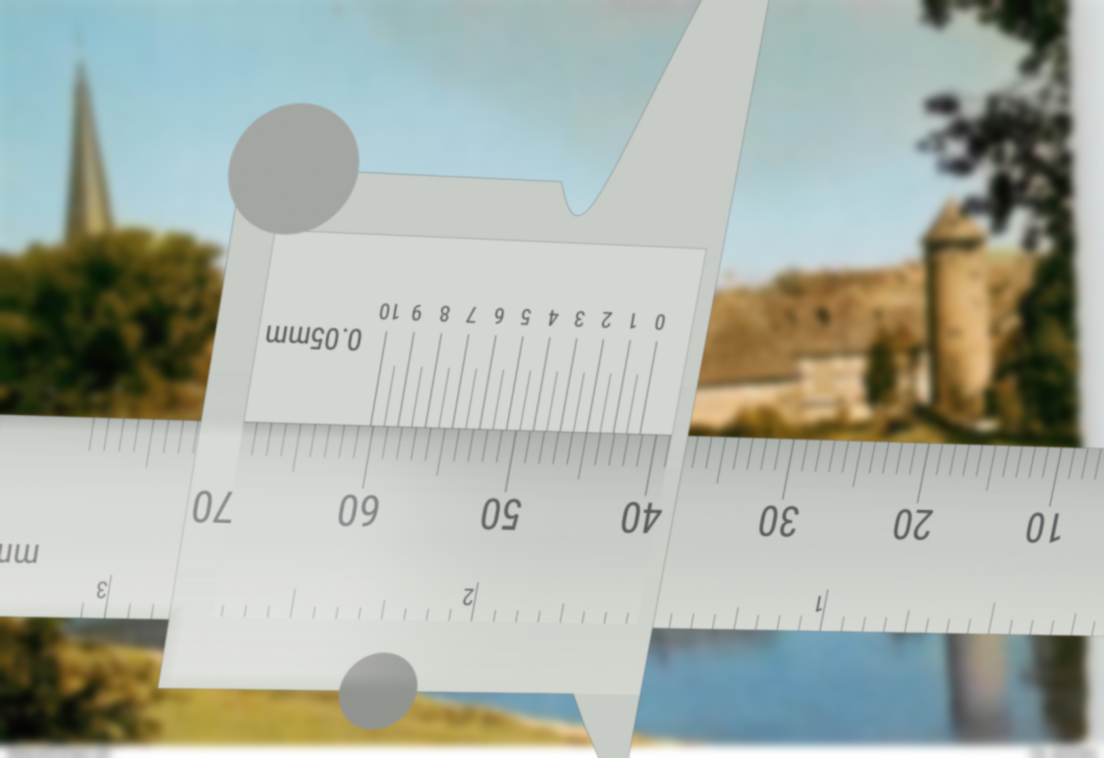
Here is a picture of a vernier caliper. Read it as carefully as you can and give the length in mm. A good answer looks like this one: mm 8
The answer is mm 41.2
